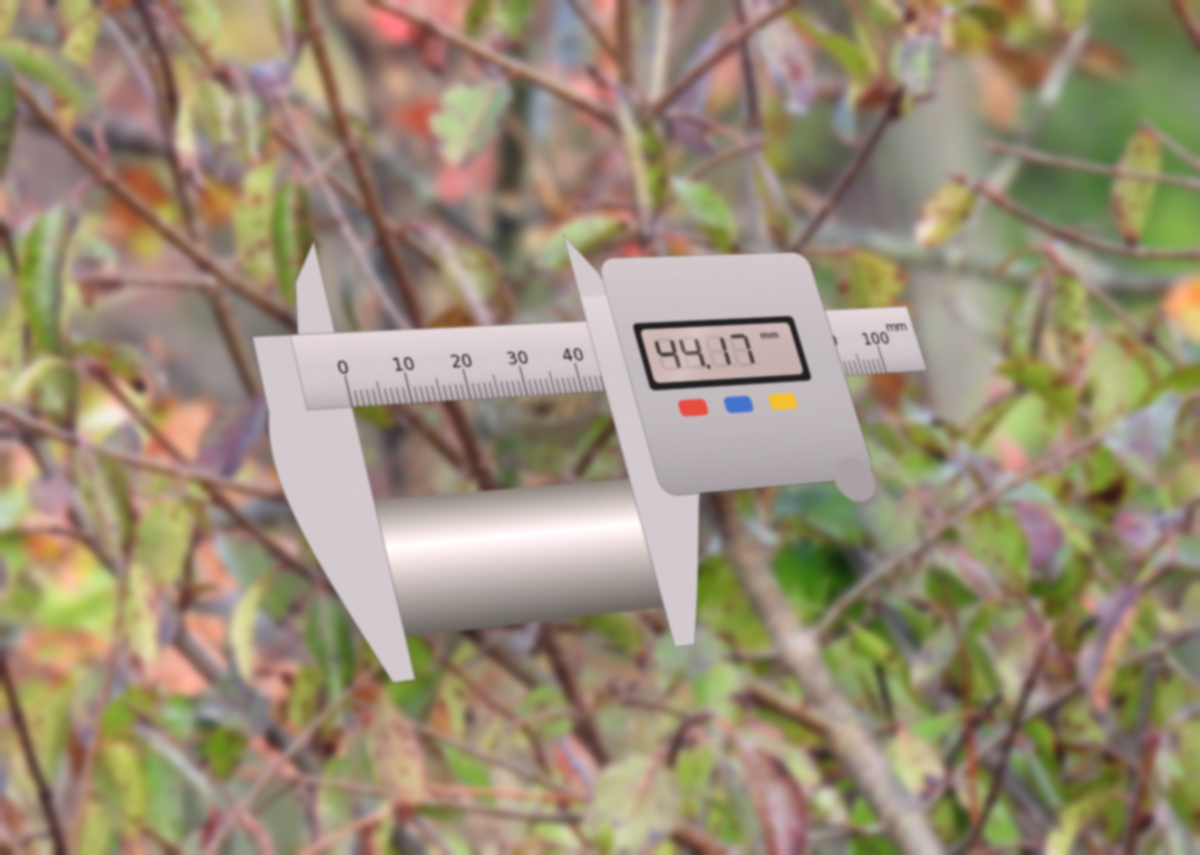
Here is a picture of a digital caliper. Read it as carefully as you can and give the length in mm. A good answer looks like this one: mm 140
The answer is mm 44.17
